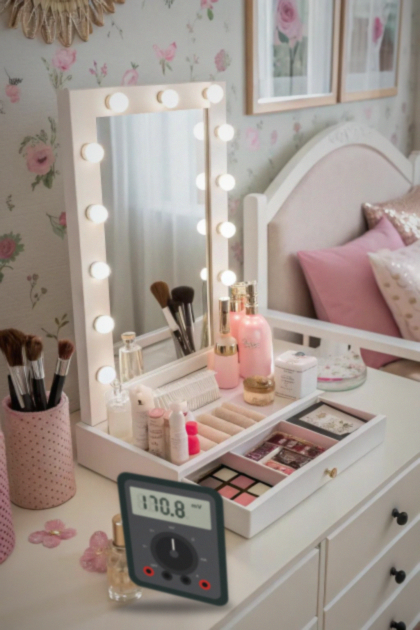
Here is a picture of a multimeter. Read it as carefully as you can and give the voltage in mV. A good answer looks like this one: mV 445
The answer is mV 170.8
